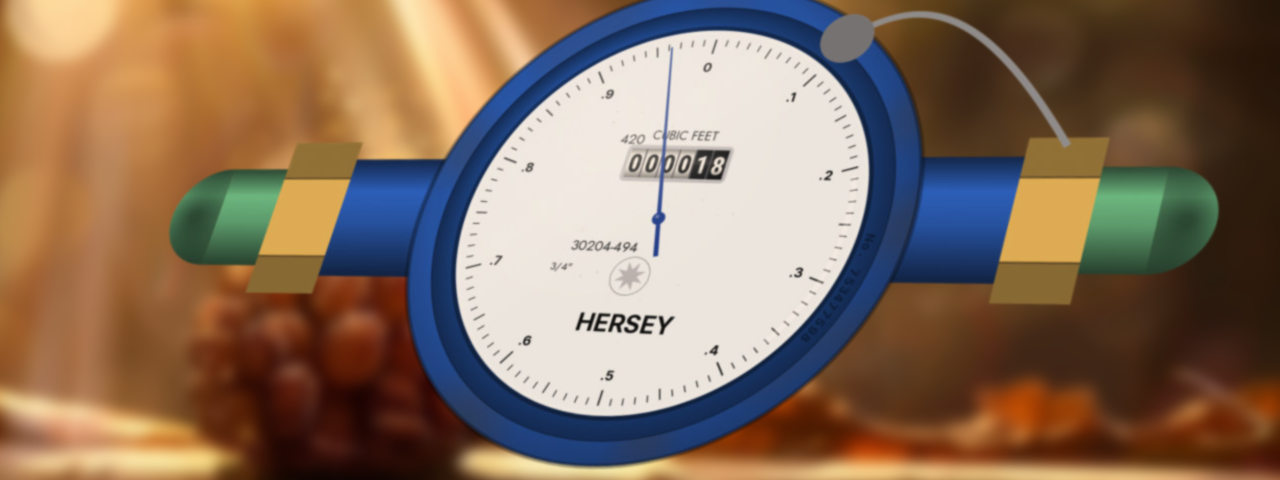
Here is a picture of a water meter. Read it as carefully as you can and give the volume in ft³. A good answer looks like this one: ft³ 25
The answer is ft³ 17.96
